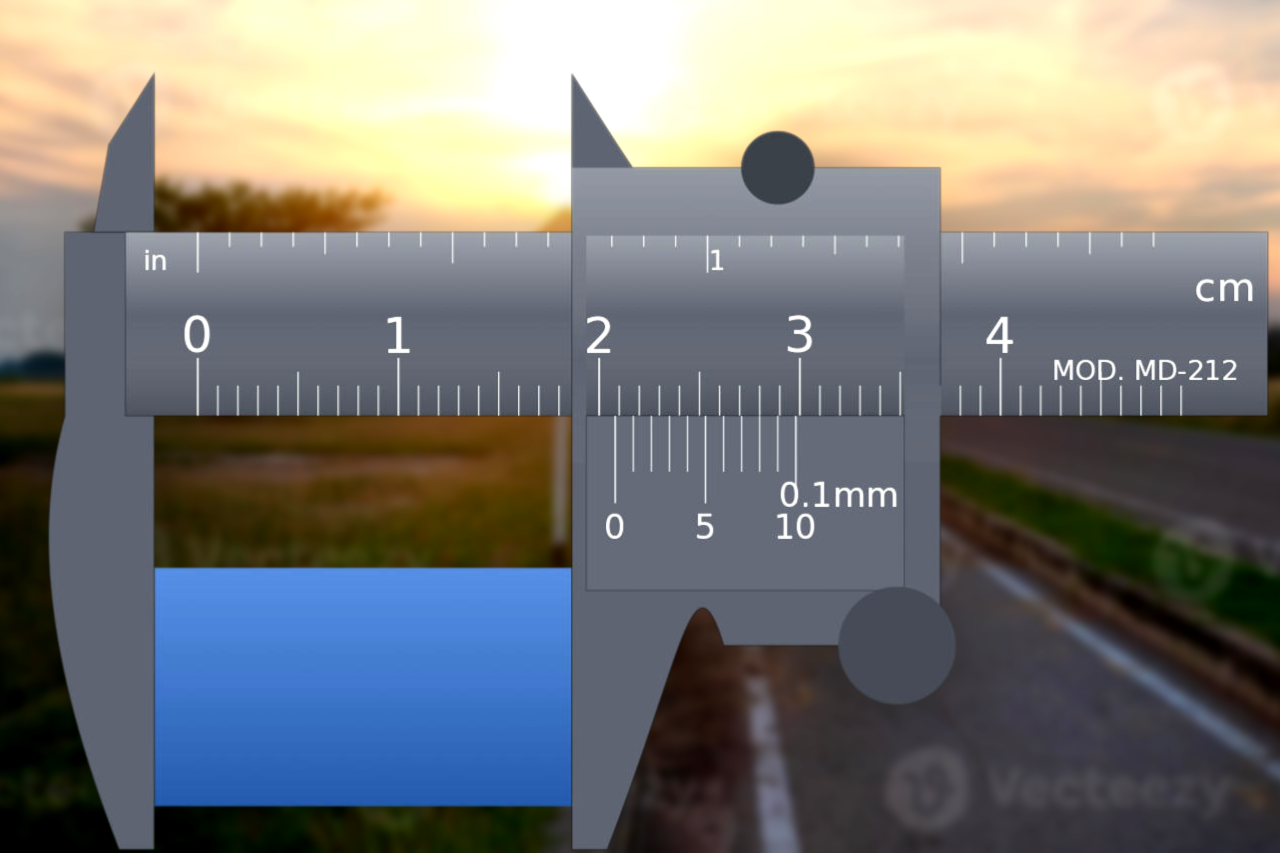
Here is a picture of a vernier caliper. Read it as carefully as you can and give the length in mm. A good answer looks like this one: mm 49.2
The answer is mm 20.8
